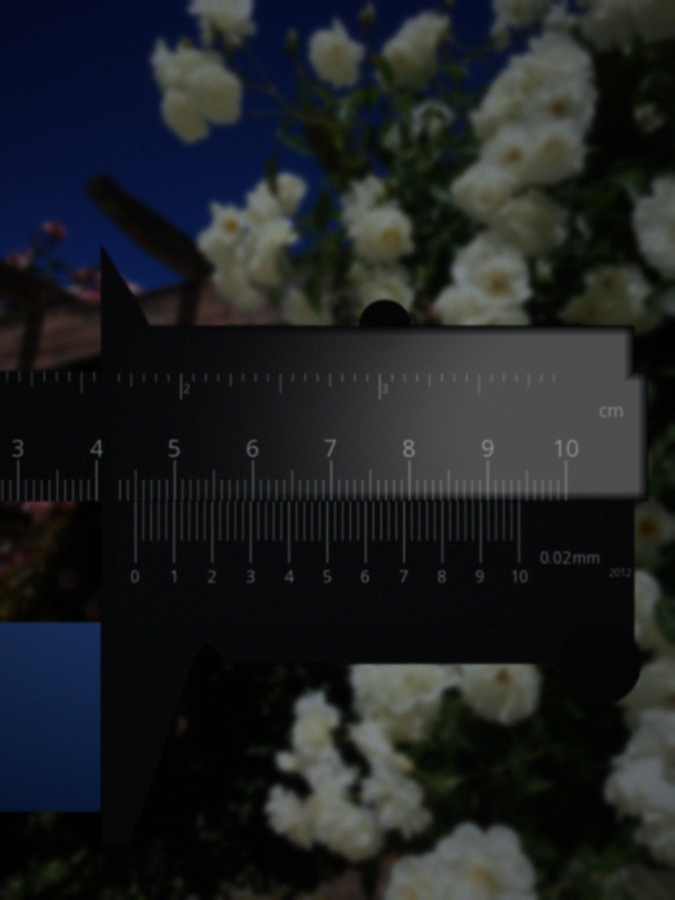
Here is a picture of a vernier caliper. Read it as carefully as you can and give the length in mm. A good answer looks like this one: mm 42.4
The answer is mm 45.0
